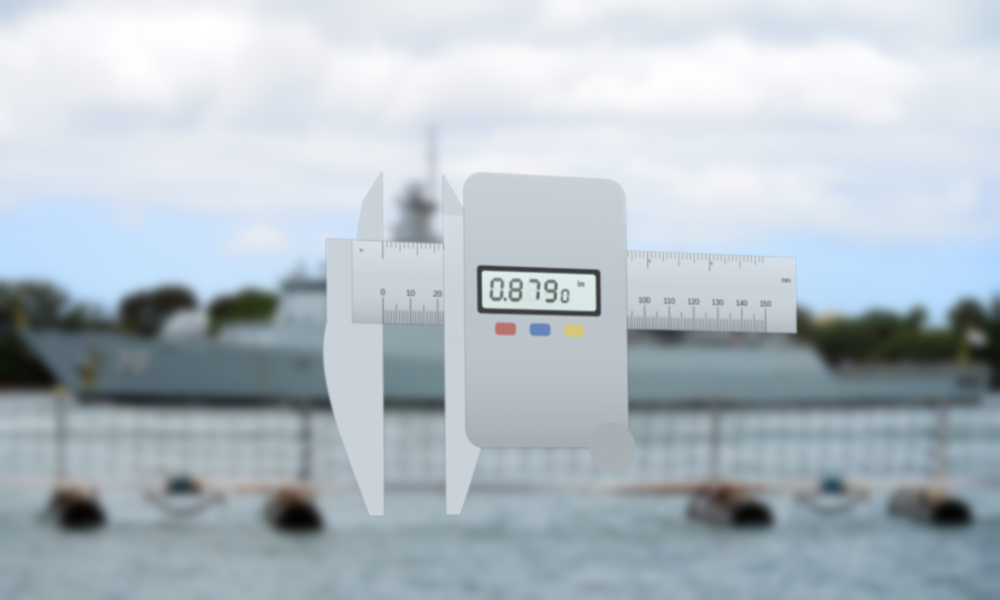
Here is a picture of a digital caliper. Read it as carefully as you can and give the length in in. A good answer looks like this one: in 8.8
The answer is in 0.8790
